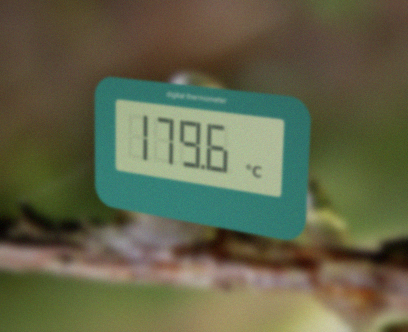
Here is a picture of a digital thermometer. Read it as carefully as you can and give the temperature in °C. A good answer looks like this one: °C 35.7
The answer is °C 179.6
